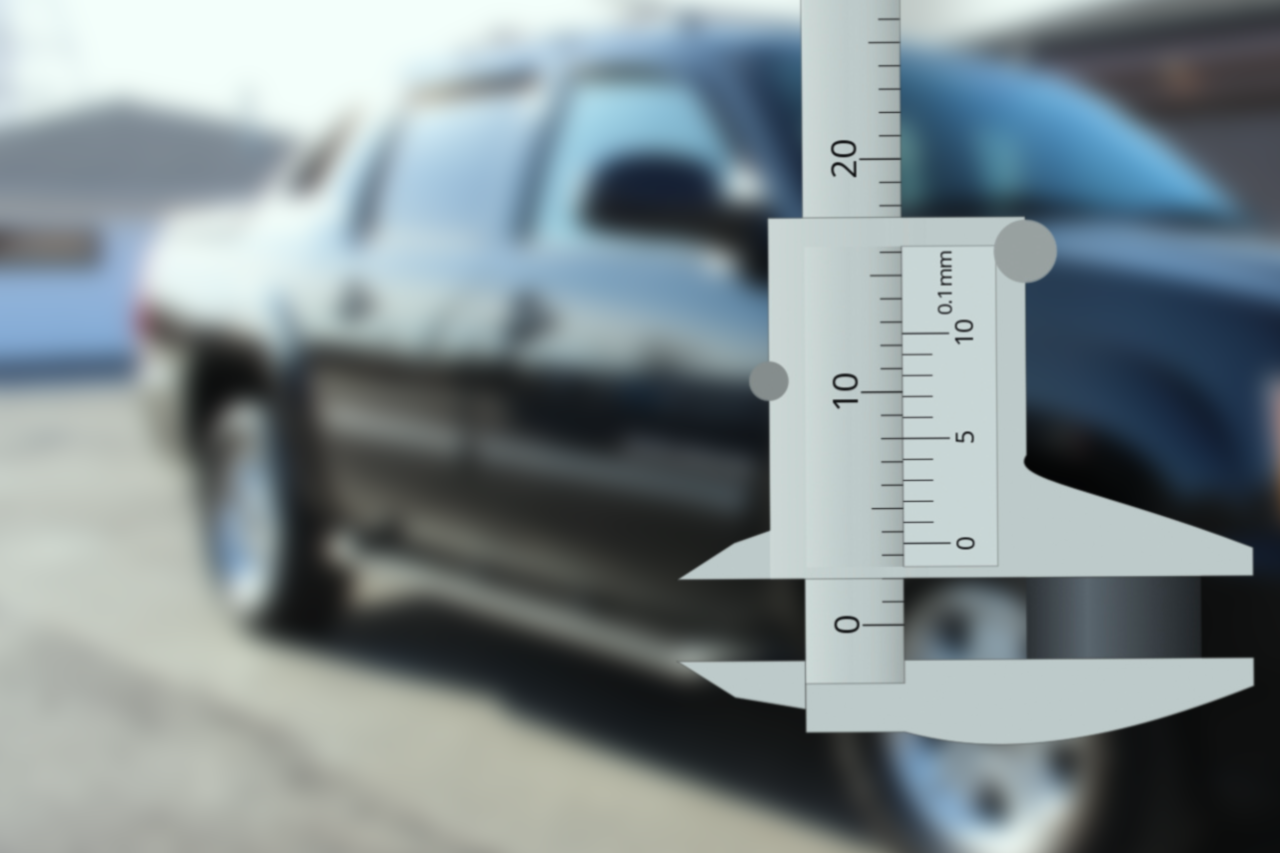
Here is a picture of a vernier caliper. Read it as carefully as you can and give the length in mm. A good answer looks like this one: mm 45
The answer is mm 3.5
